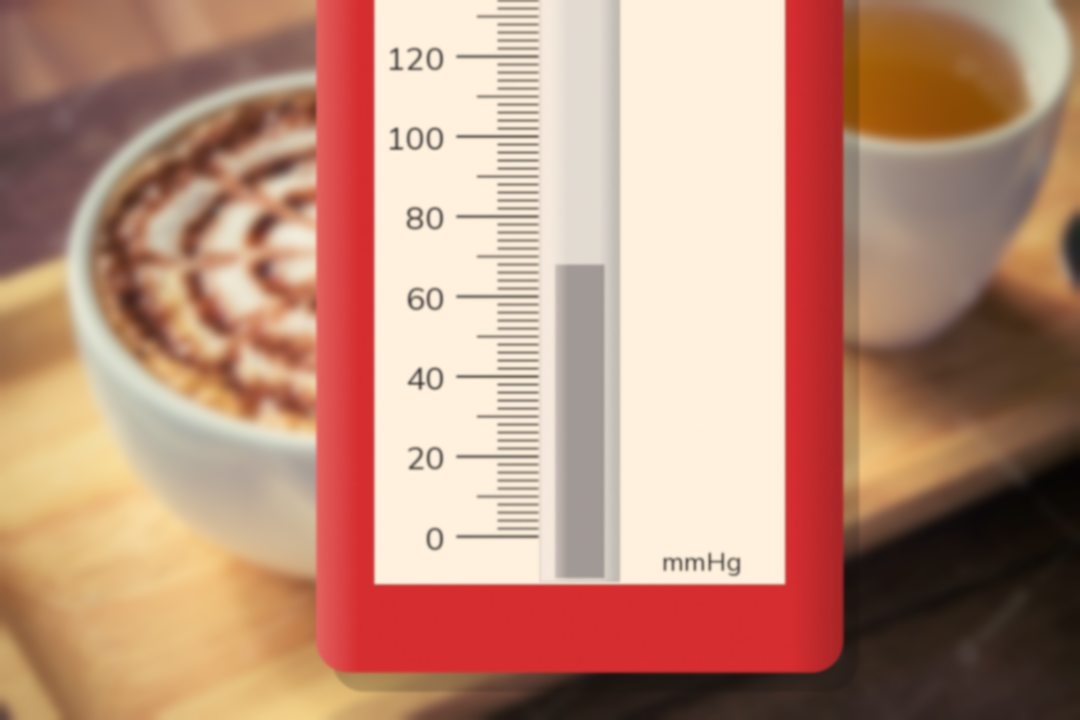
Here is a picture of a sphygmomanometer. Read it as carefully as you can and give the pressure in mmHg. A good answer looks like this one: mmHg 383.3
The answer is mmHg 68
